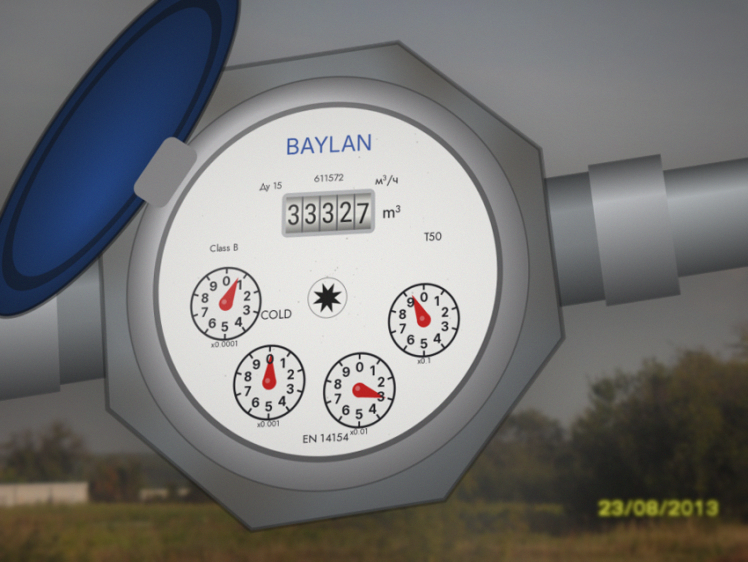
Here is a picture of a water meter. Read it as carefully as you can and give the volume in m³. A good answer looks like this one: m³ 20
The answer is m³ 33326.9300
